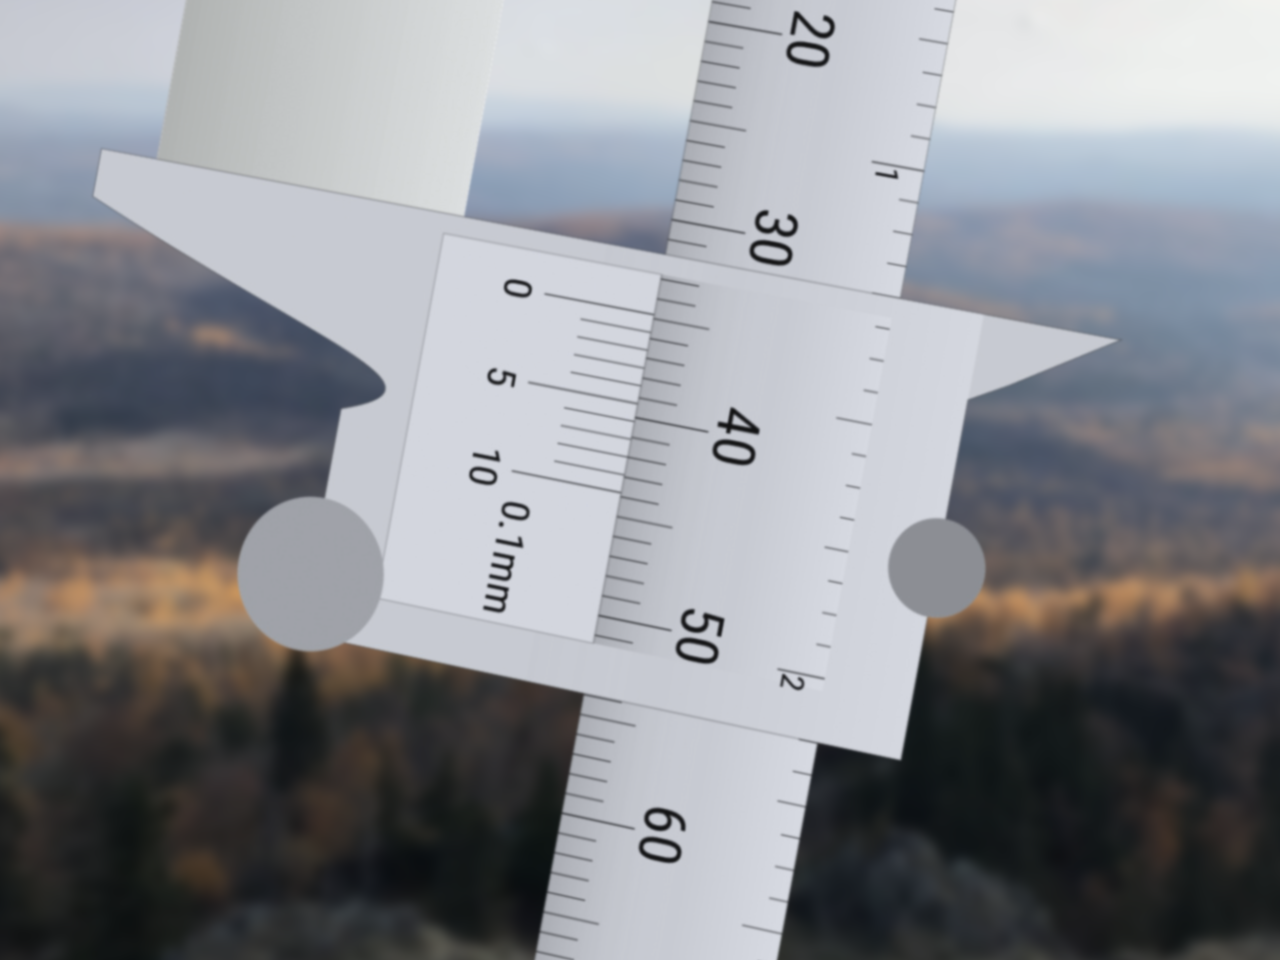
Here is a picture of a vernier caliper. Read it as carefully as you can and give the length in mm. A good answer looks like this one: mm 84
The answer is mm 34.8
